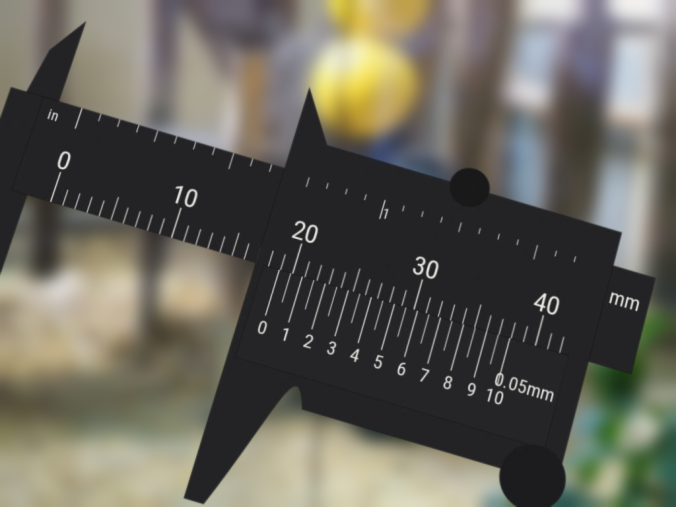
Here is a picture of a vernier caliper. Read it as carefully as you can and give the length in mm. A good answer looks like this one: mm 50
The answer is mm 18.9
